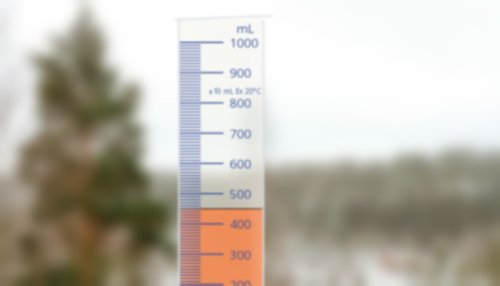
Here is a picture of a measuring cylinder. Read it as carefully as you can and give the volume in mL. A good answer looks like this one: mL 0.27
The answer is mL 450
